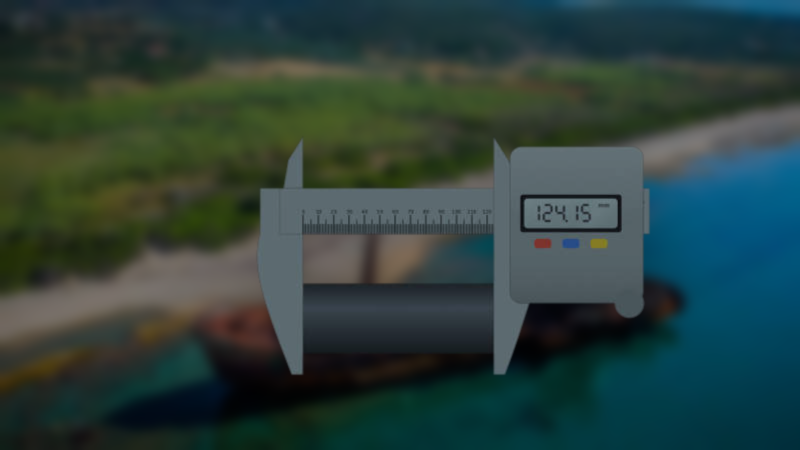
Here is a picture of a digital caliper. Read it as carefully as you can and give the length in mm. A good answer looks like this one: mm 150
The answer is mm 124.15
